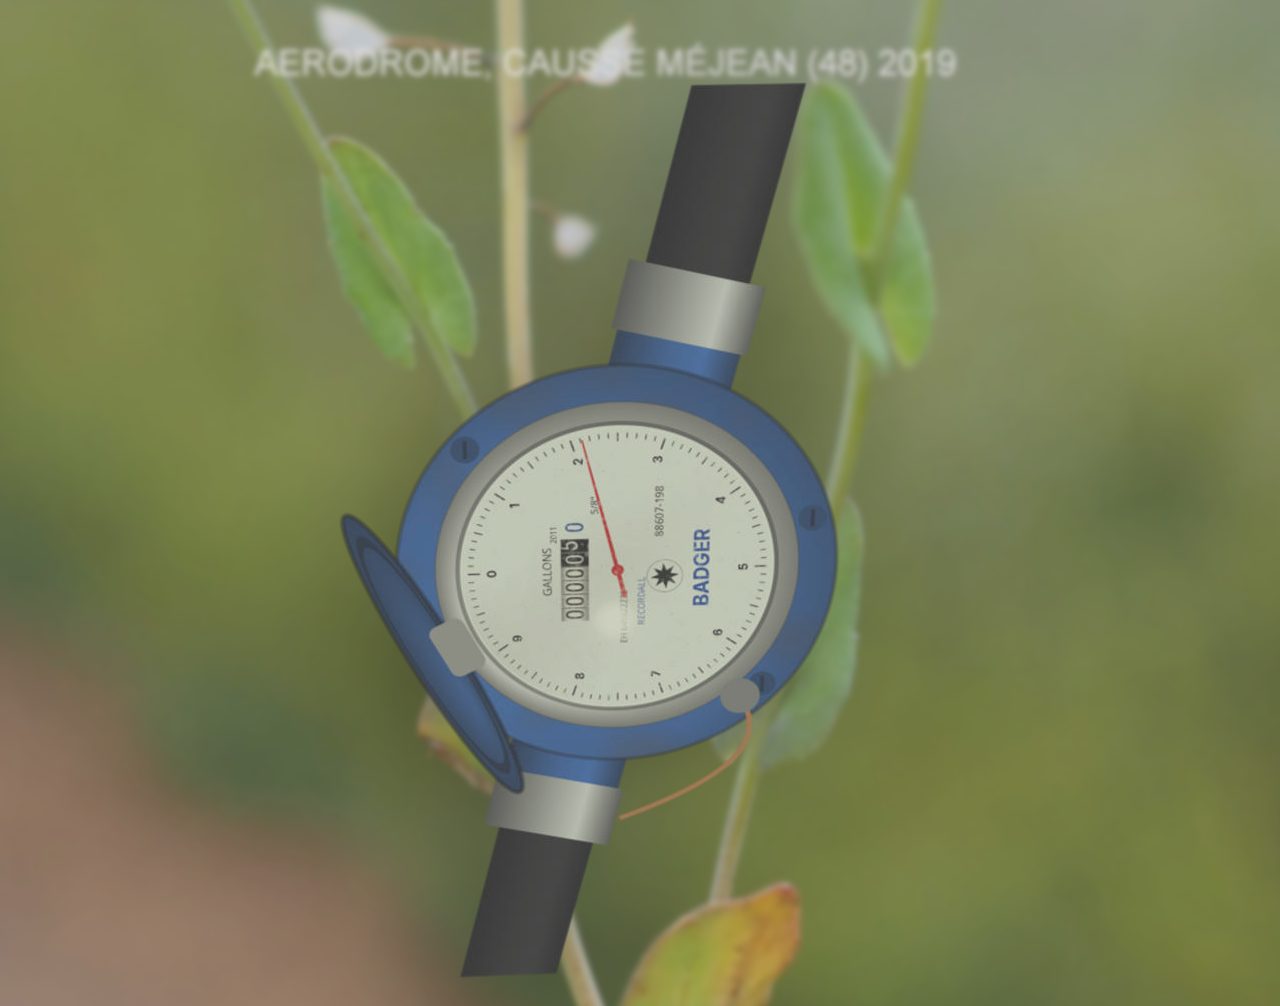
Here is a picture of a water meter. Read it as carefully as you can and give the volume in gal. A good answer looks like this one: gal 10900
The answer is gal 52.1
